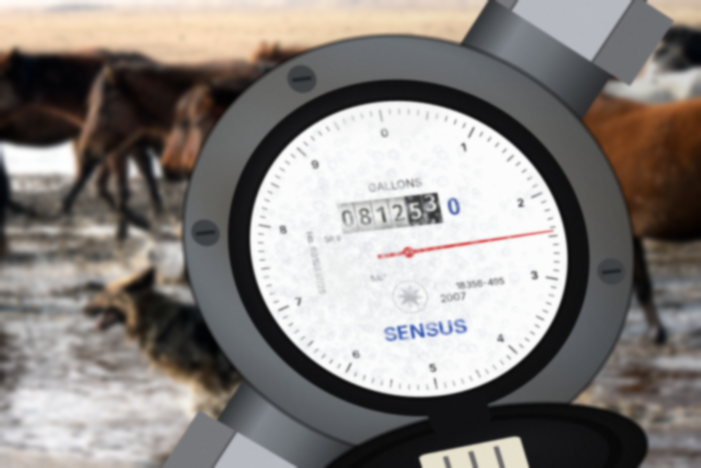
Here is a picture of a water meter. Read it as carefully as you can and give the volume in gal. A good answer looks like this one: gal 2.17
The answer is gal 812532.4
